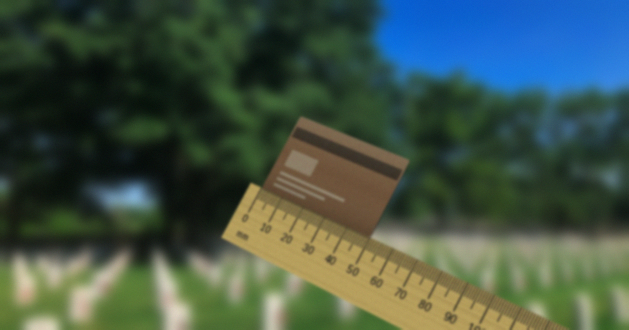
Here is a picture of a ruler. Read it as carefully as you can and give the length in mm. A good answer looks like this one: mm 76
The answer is mm 50
